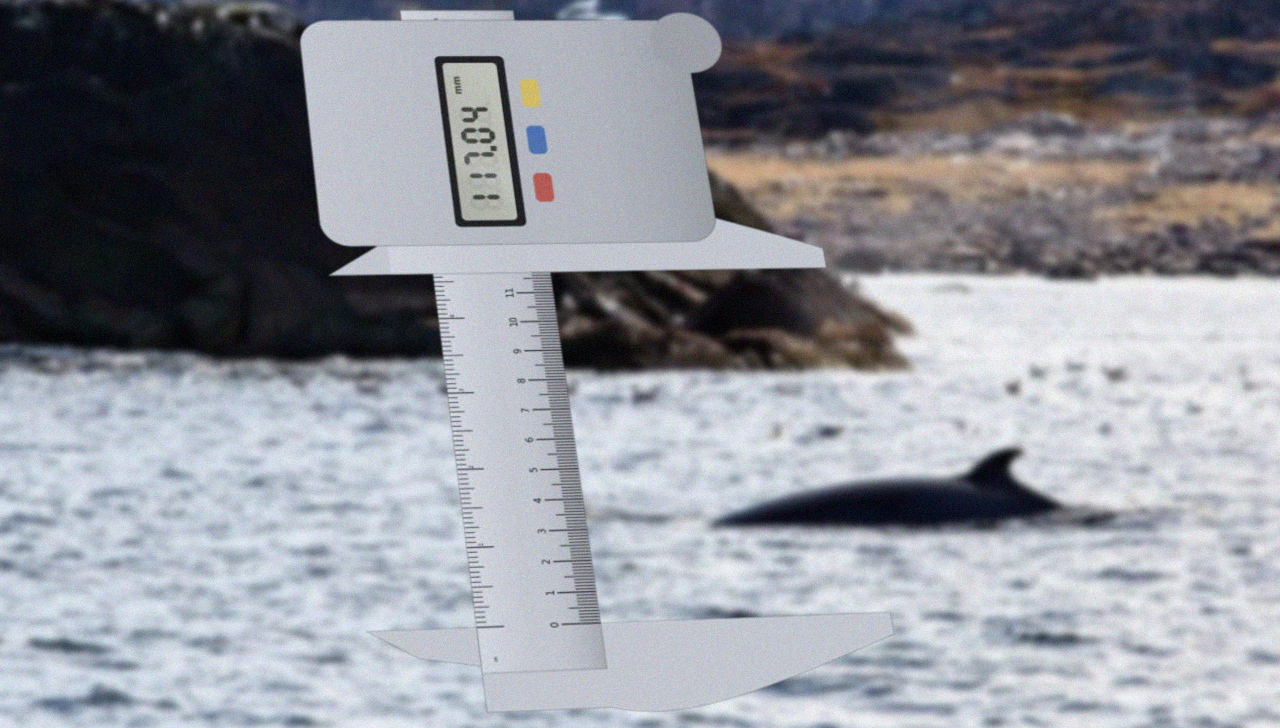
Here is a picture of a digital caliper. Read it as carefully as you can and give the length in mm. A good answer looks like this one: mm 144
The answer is mm 117.04
